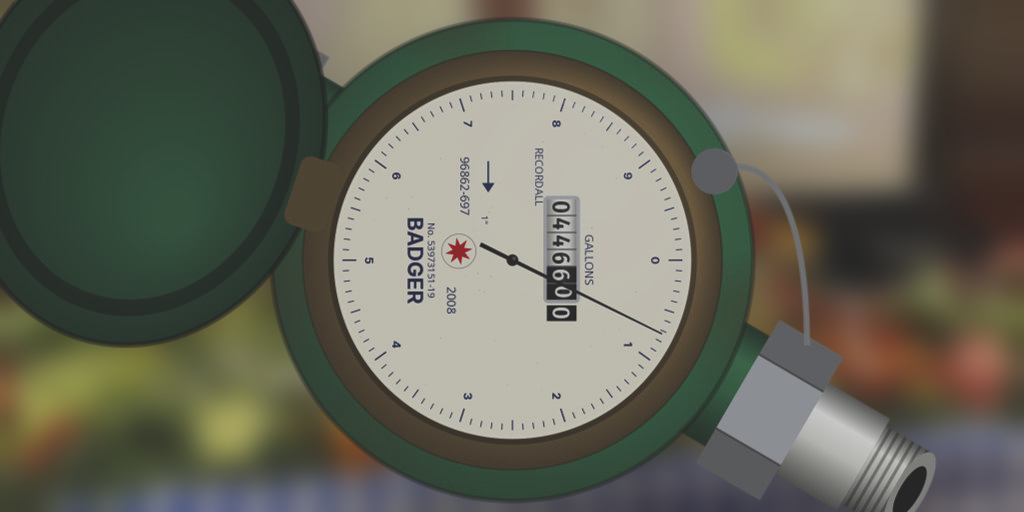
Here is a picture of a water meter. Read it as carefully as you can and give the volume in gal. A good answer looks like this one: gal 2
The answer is gal 446600.7
